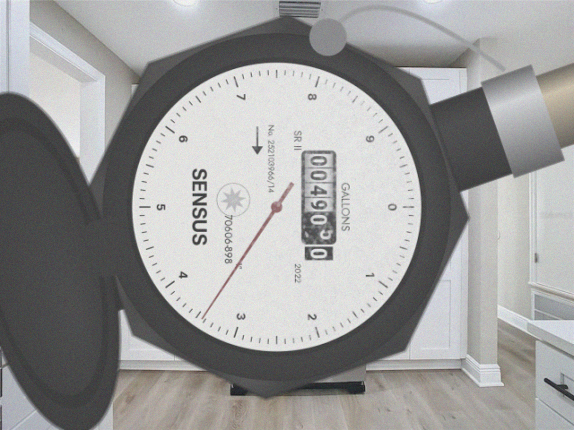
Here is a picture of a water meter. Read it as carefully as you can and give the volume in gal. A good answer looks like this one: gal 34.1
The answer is gal 49053.4
